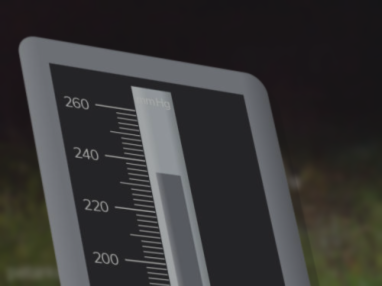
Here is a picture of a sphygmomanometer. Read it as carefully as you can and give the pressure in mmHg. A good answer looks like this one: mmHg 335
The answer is mmHg 236
